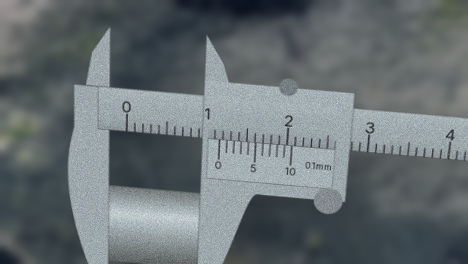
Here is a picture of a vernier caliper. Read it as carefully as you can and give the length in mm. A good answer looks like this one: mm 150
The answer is mm 11.6
